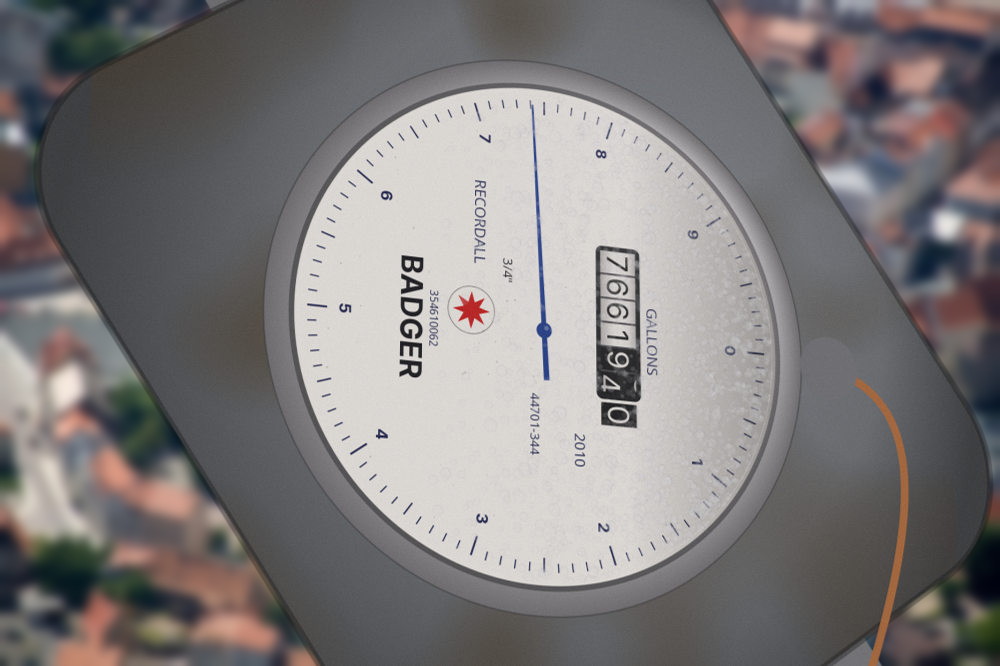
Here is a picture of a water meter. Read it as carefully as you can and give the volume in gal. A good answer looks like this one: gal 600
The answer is gal 7661937.4
